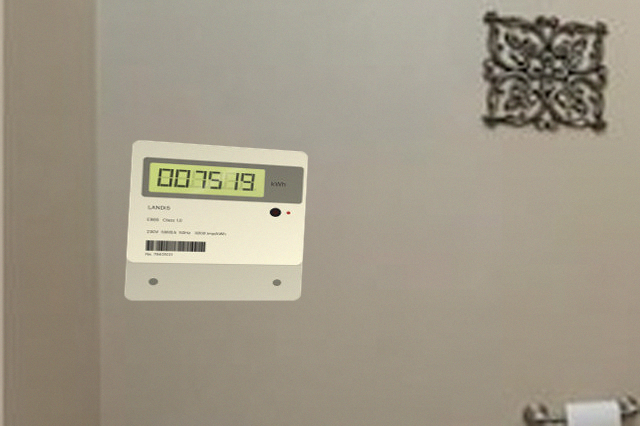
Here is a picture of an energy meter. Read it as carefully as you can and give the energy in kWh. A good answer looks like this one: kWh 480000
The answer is kWh 7519
